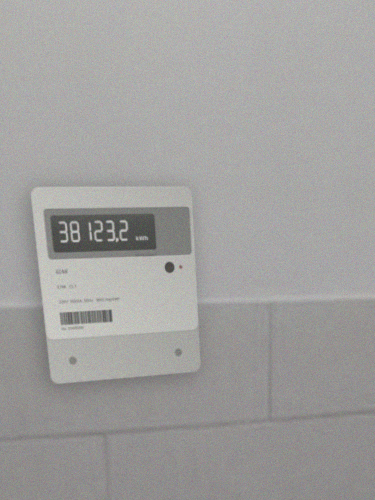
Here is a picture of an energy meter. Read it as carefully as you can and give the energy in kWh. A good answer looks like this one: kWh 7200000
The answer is kWh 38123.2
